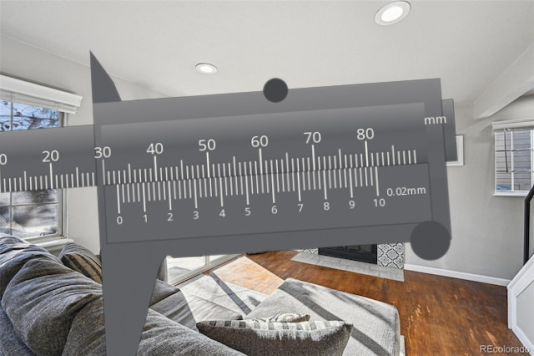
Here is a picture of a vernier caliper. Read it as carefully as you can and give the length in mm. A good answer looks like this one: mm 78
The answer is mm 32.6
